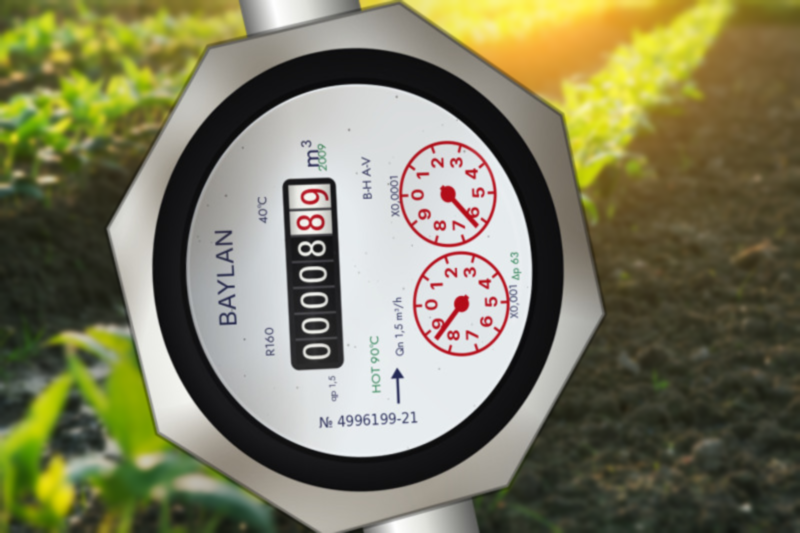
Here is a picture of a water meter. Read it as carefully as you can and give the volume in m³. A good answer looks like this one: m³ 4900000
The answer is m³ 8.8886
